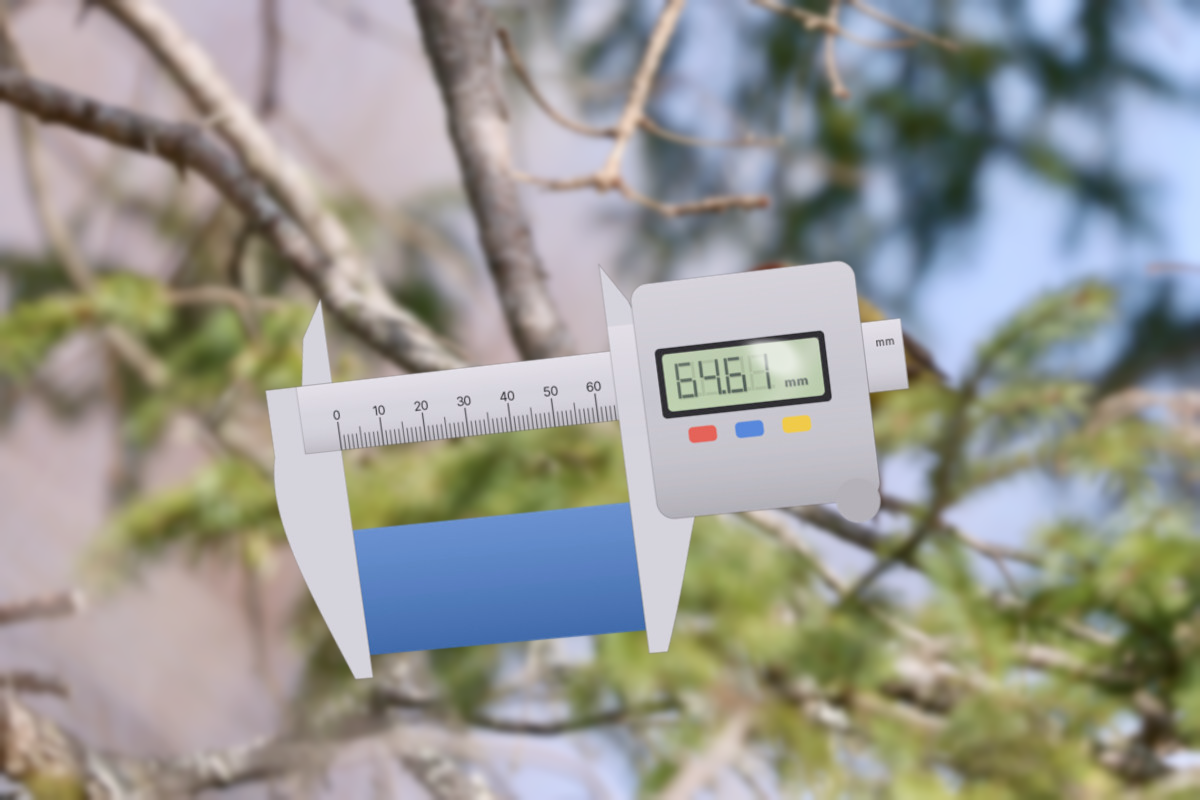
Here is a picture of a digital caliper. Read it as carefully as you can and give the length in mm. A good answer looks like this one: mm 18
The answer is mm 64.61
